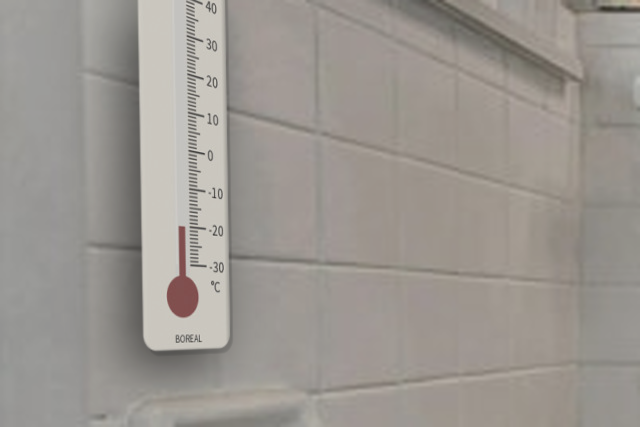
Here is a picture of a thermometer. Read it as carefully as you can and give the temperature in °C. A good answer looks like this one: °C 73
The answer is °C -20
